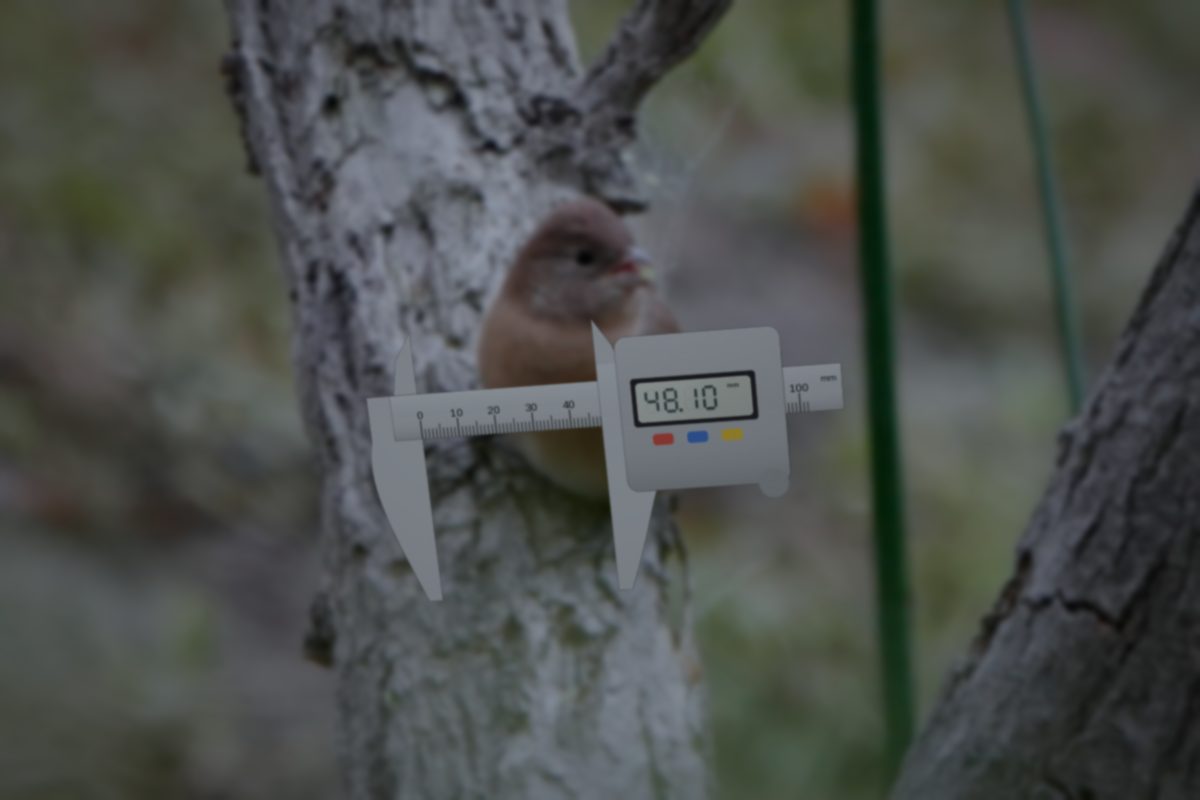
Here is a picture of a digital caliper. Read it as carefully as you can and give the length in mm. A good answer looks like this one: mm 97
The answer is mm 48.10
